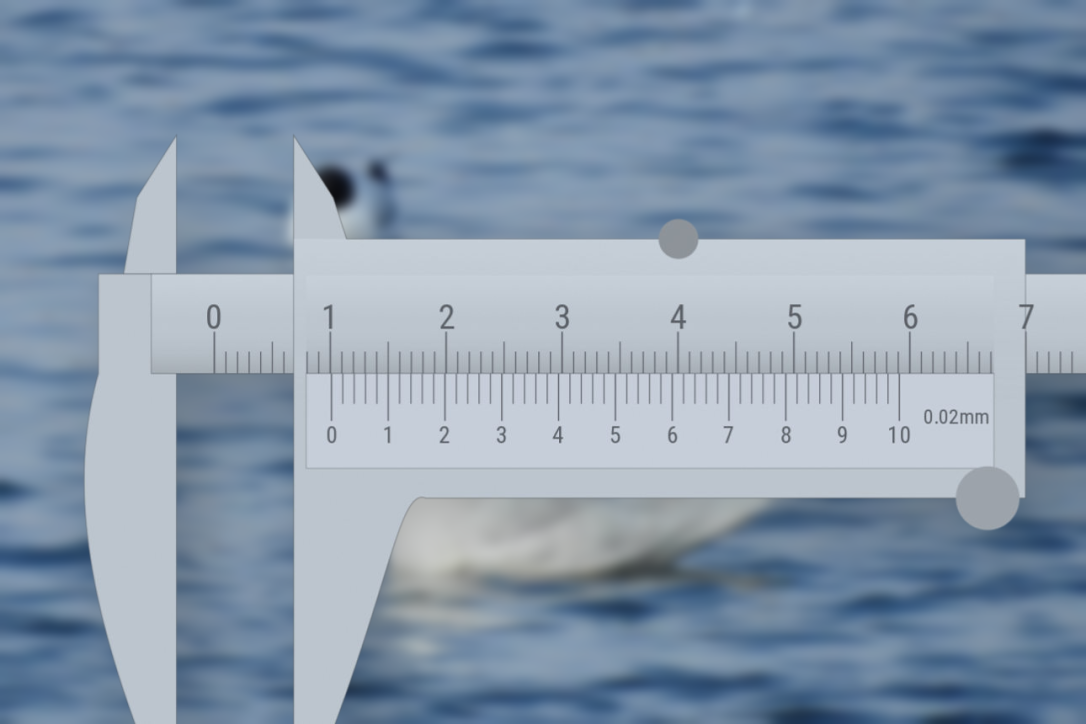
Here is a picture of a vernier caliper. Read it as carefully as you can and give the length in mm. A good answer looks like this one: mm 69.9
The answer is mm 10.1
